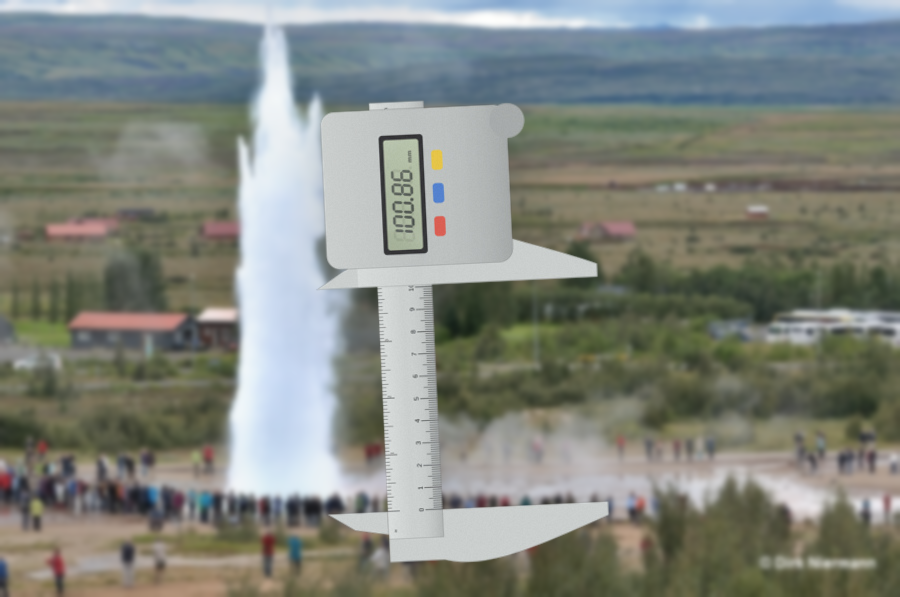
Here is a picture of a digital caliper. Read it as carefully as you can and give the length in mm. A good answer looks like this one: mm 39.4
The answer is mm 100.86
